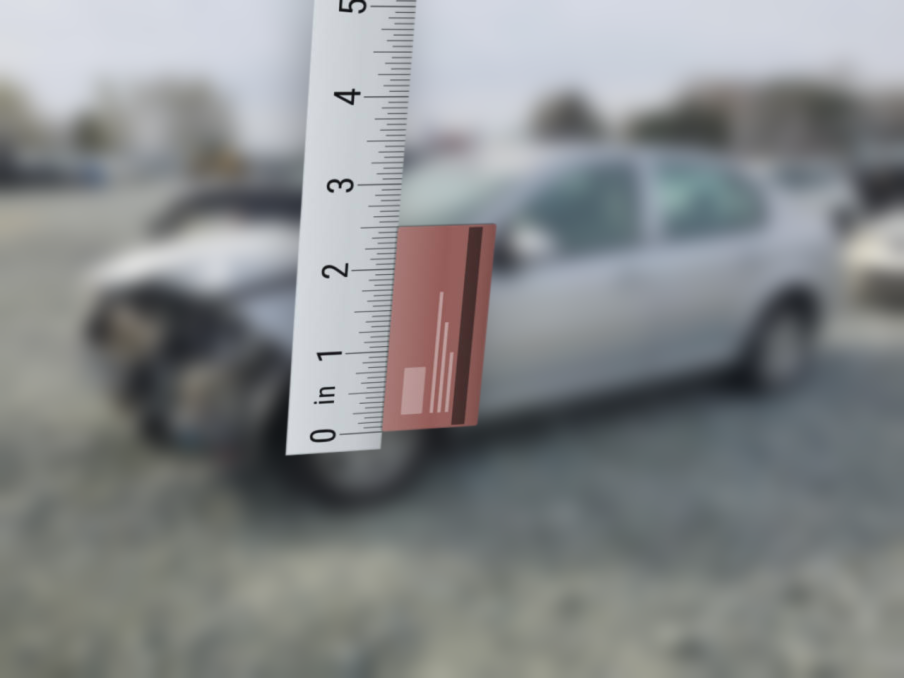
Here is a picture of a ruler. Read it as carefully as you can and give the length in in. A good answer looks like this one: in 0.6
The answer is in 2.5
